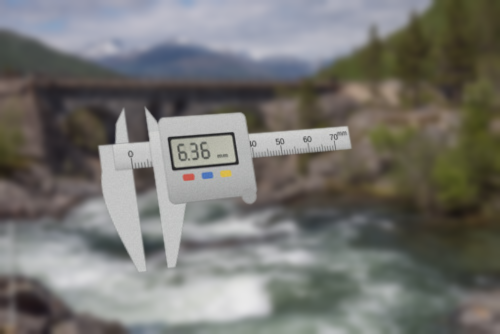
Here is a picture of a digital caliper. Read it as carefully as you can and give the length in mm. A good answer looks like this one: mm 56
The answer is mm 6.36
